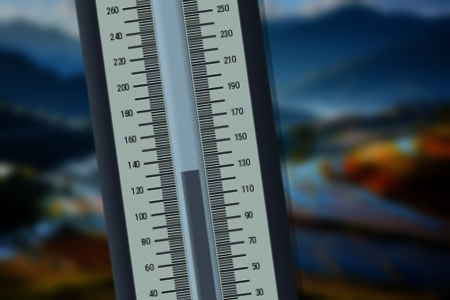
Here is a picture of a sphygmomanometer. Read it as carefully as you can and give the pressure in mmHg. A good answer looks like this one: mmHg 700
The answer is mmHg 130
